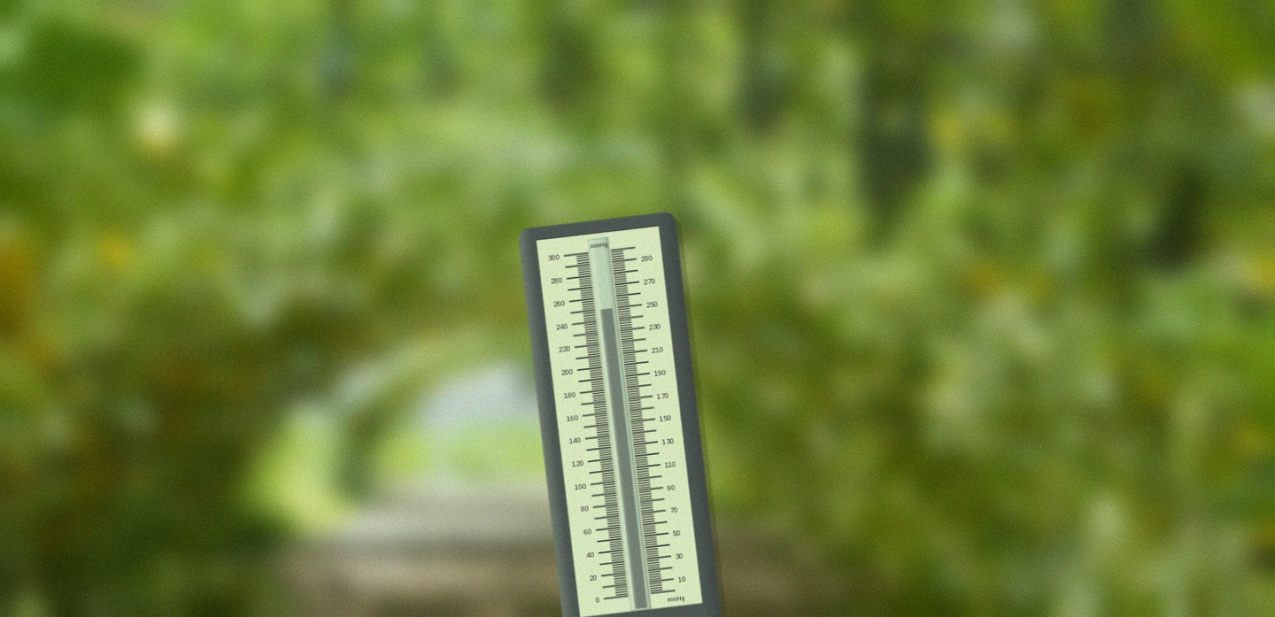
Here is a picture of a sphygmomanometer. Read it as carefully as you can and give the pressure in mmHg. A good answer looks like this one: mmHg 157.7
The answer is mmHg 250
